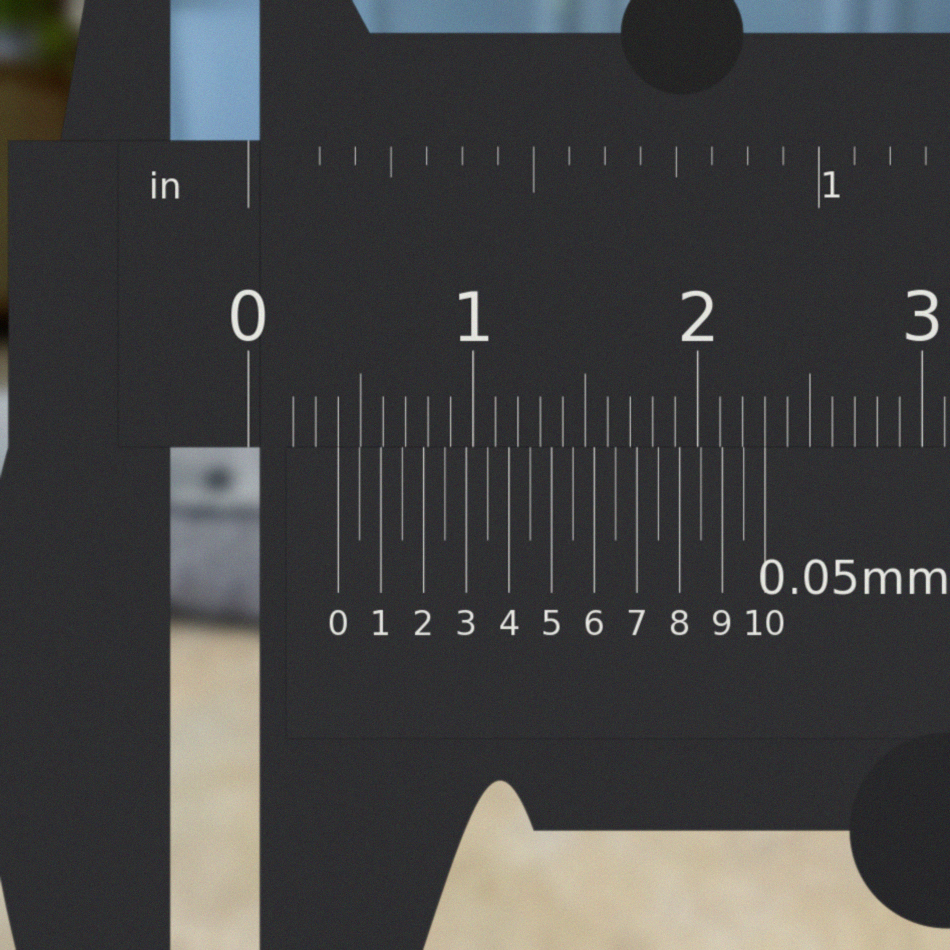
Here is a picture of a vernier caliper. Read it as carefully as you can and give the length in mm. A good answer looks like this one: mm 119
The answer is mm 4.0
